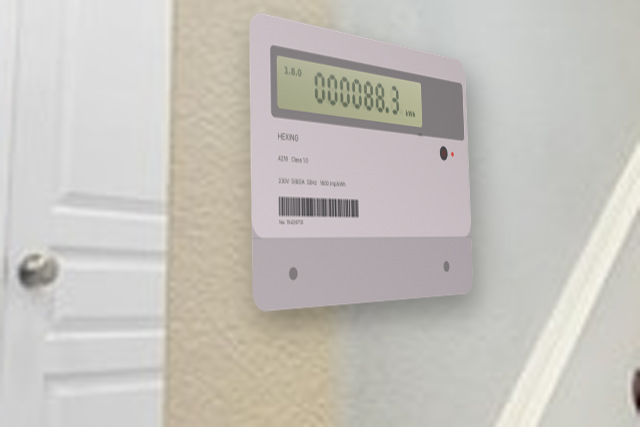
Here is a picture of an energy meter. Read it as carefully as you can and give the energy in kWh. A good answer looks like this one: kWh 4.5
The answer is kWh 88.3
